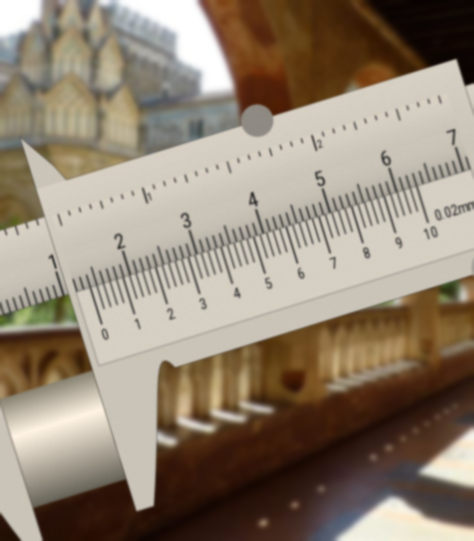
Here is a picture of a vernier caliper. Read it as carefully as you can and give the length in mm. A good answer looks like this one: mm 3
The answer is mm 14.0
